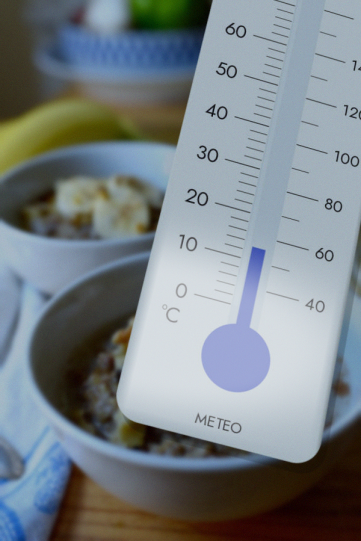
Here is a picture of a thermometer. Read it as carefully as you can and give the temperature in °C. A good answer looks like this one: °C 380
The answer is °C 13
